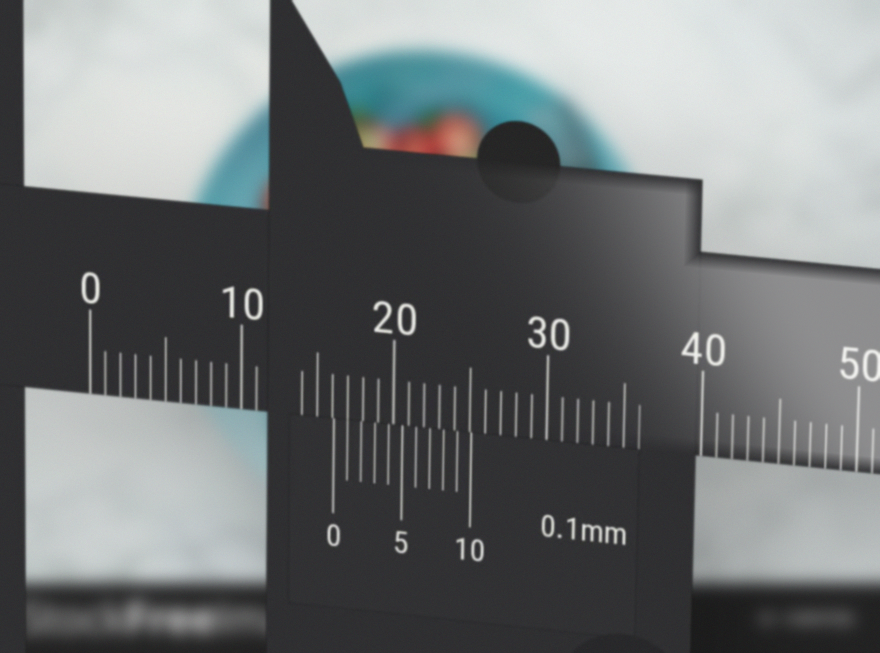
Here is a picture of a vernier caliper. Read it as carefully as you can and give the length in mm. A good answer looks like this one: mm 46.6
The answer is mm 16.1
